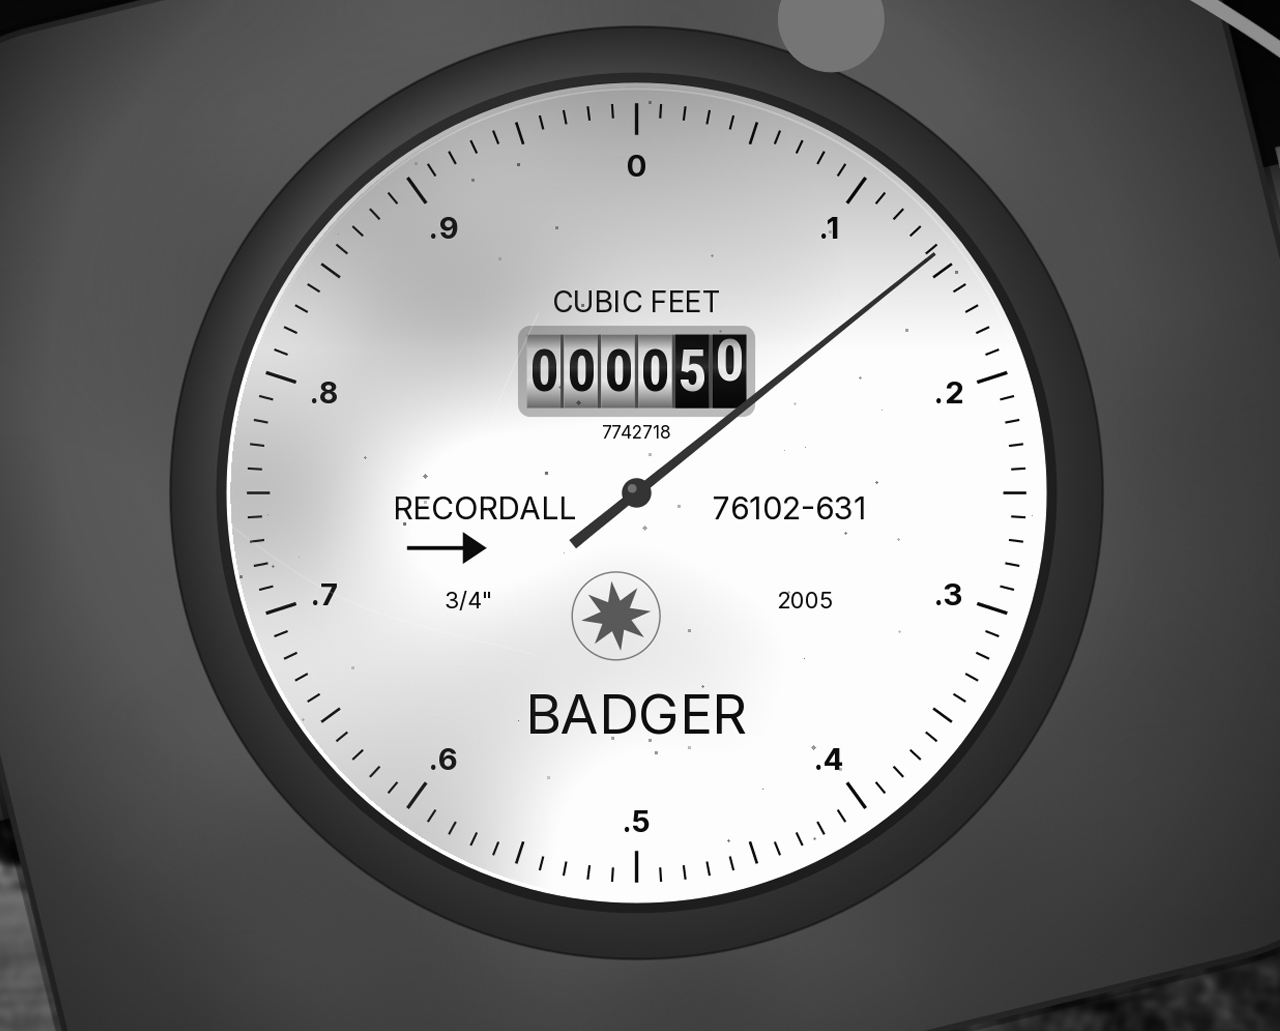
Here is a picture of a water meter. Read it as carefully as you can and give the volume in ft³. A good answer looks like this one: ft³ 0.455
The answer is ft³ 50.14
